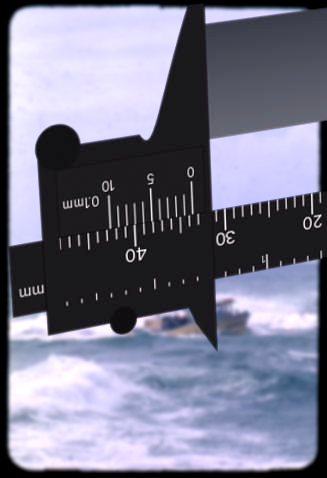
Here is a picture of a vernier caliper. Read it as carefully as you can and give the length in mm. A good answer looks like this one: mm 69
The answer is mm 33.6
